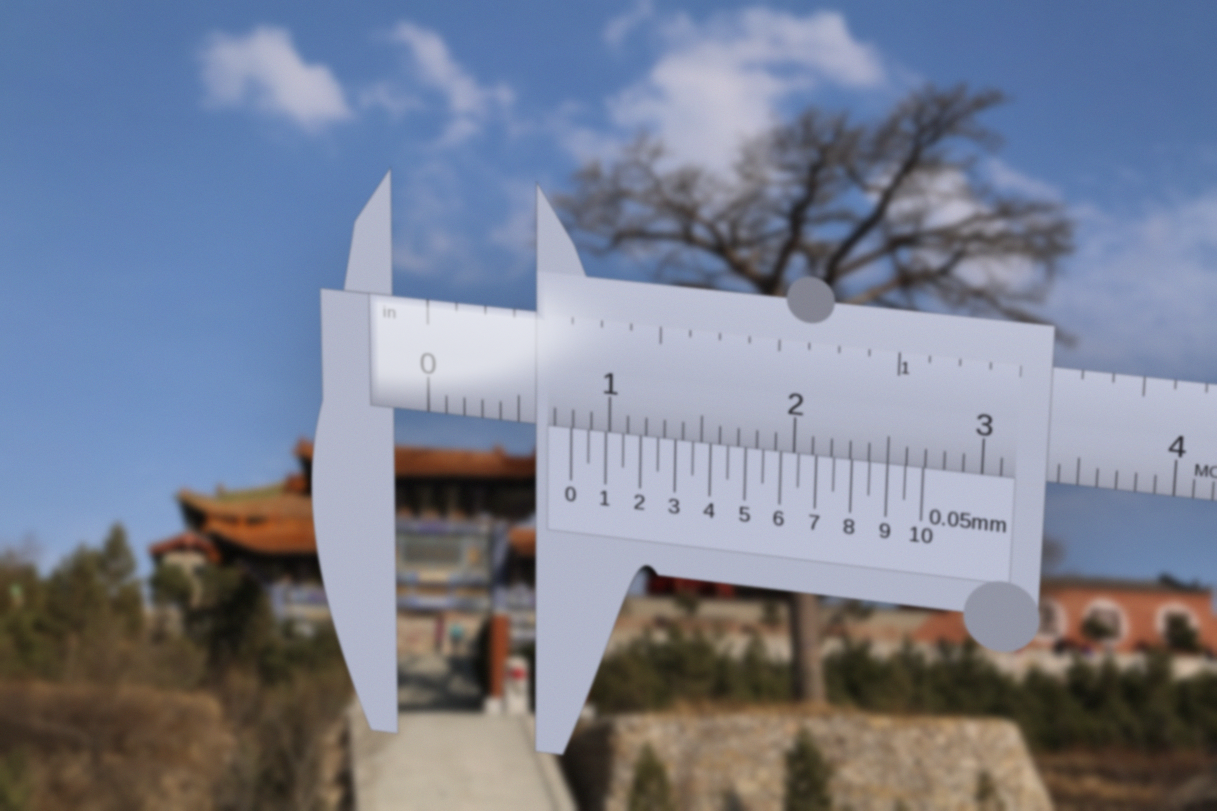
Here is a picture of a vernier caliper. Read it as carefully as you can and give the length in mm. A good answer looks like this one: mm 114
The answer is mm 7.9
